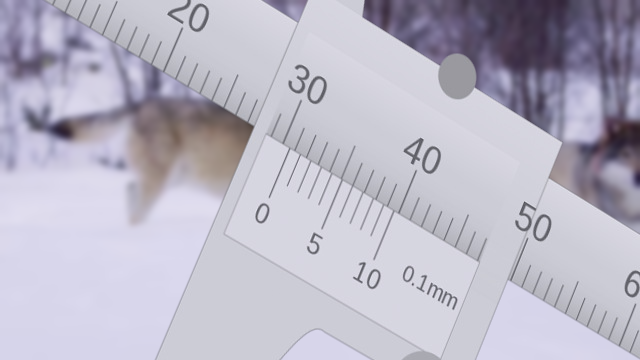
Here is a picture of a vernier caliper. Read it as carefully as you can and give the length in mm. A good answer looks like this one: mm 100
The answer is mm 30.6
